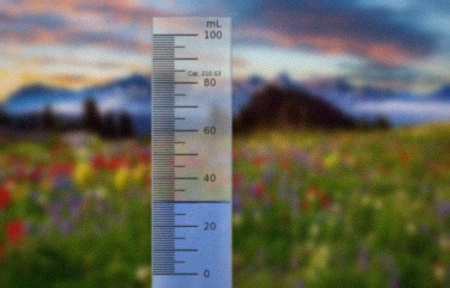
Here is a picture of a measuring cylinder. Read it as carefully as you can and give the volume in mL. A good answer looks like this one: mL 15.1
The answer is mL 30
